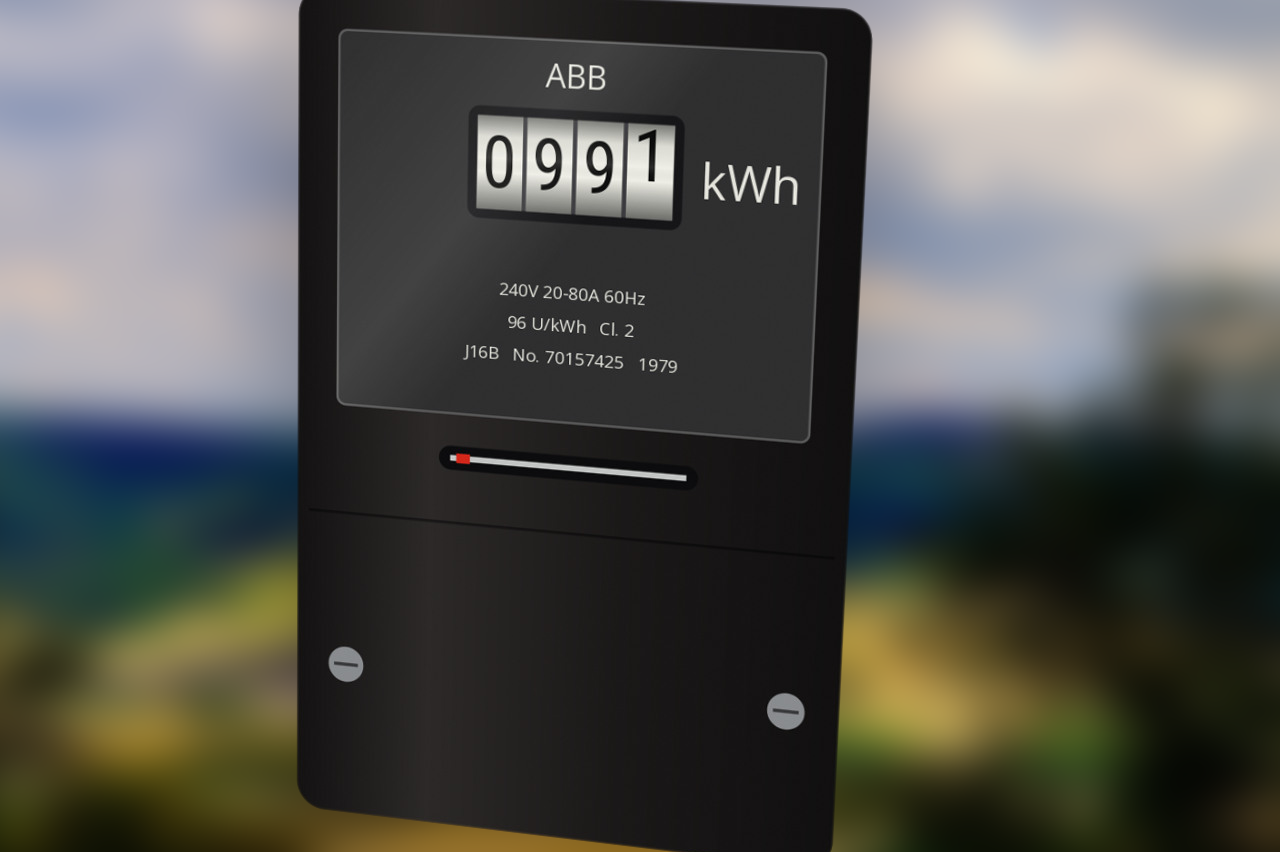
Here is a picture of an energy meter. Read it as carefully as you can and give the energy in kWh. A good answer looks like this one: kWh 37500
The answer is kWh 991
